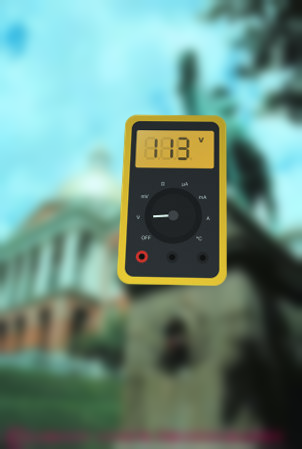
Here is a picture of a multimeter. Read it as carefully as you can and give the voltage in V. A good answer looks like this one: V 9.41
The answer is V 113
